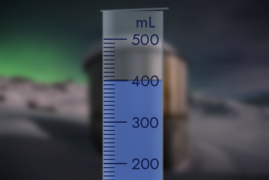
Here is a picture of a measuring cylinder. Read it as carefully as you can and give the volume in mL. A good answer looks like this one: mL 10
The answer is mL 400
